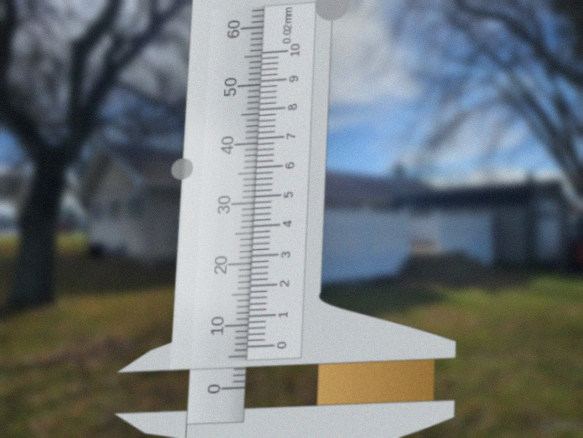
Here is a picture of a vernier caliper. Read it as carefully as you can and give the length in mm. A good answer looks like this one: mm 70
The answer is mm 6.5
